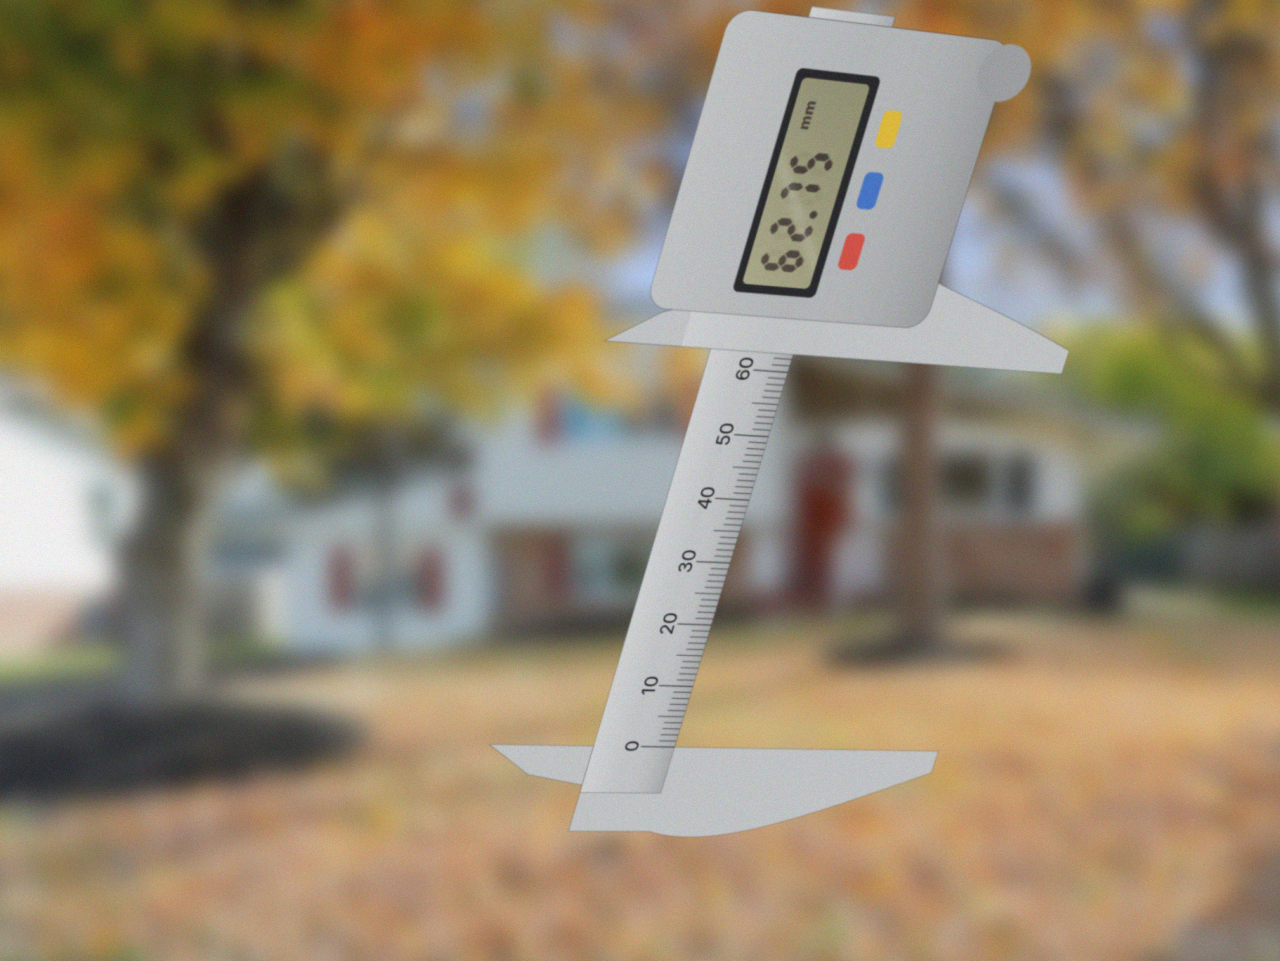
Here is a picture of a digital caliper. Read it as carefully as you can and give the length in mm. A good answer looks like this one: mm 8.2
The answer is mm 62.75
